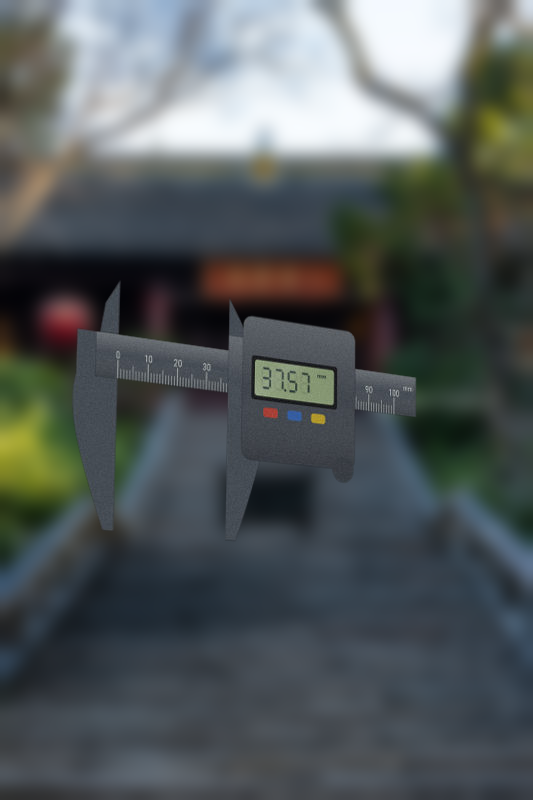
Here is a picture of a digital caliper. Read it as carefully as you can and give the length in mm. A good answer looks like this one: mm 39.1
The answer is mm 37.57
